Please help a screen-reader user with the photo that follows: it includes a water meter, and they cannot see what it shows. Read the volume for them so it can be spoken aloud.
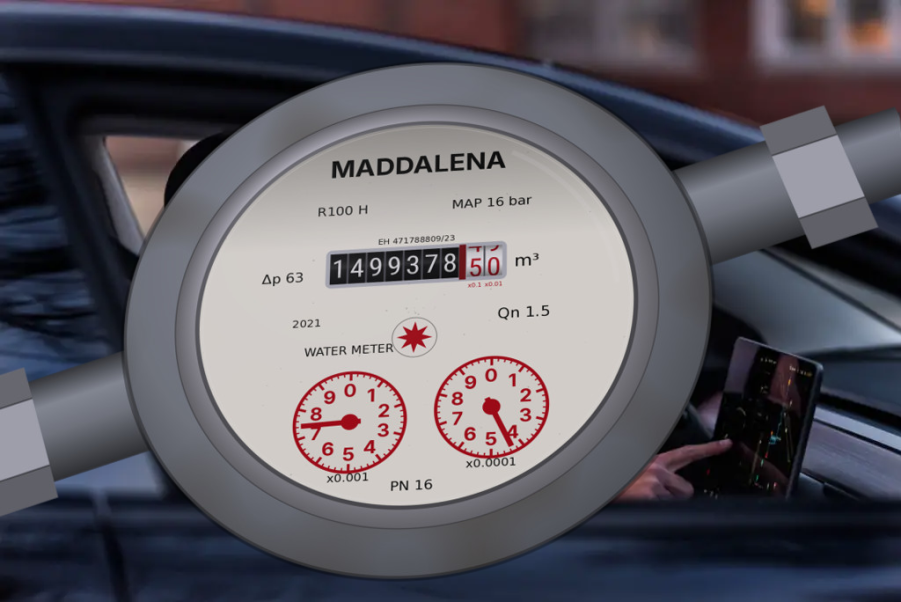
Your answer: 1499378.4974 m³
